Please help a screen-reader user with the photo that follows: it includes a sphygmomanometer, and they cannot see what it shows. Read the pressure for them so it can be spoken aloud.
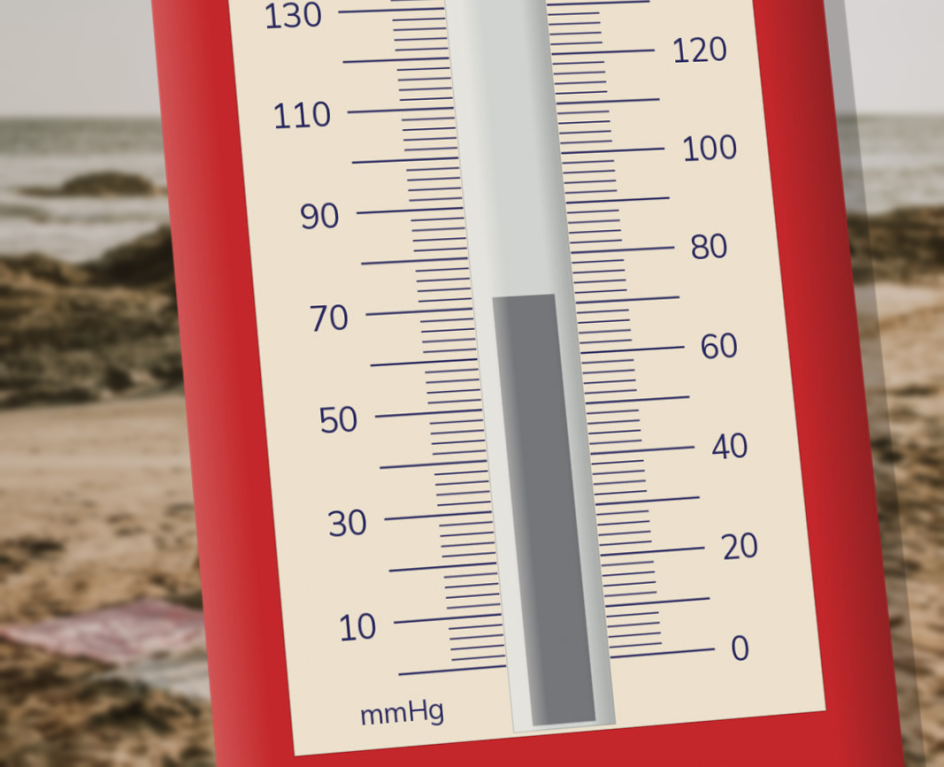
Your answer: 72 mmHg
